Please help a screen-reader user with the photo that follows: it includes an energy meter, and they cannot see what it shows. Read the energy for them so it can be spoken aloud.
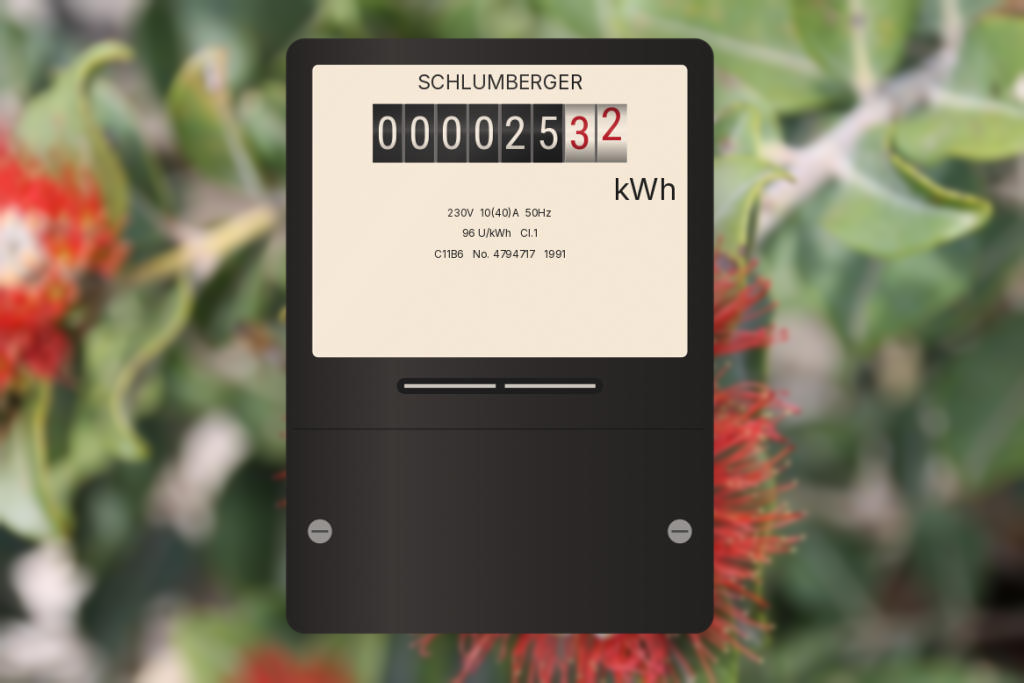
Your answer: 25.32 kWh
